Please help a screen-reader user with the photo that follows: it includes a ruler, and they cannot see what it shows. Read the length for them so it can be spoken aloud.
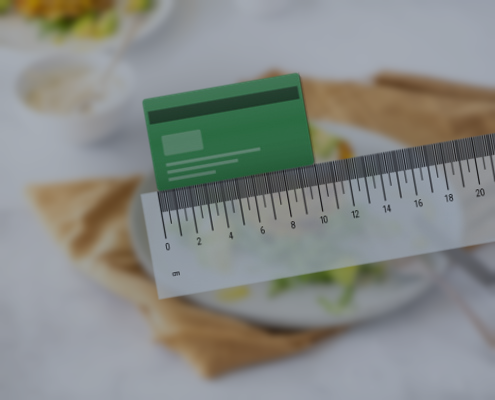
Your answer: 10 cm
